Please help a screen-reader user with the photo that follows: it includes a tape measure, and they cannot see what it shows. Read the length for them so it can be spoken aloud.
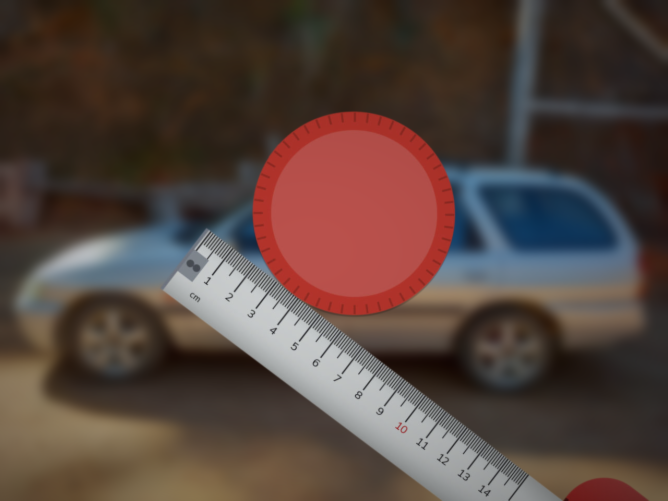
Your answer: 7.5 cm
